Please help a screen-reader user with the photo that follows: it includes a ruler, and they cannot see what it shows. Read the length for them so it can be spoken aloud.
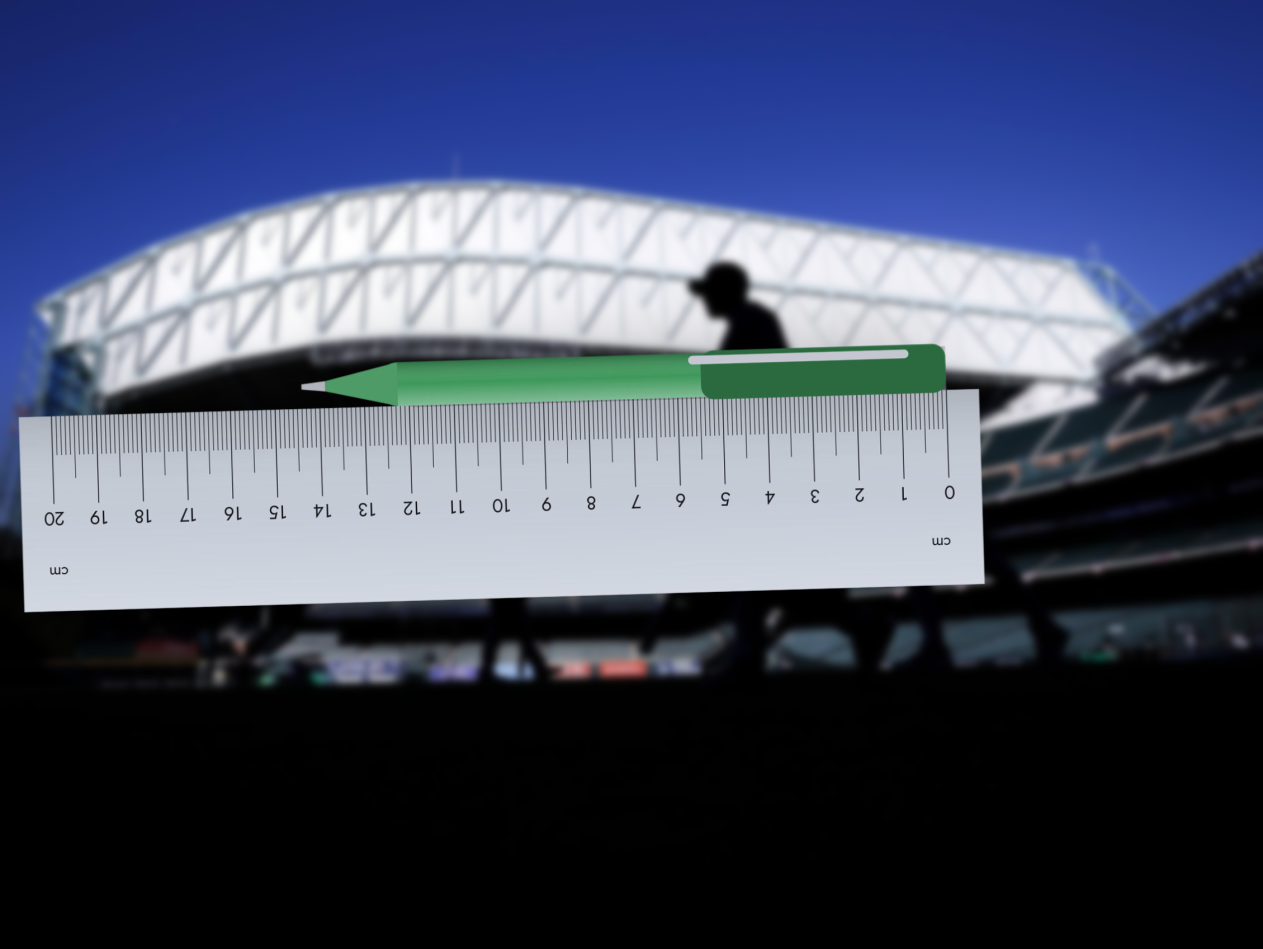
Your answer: 14.4 cm
